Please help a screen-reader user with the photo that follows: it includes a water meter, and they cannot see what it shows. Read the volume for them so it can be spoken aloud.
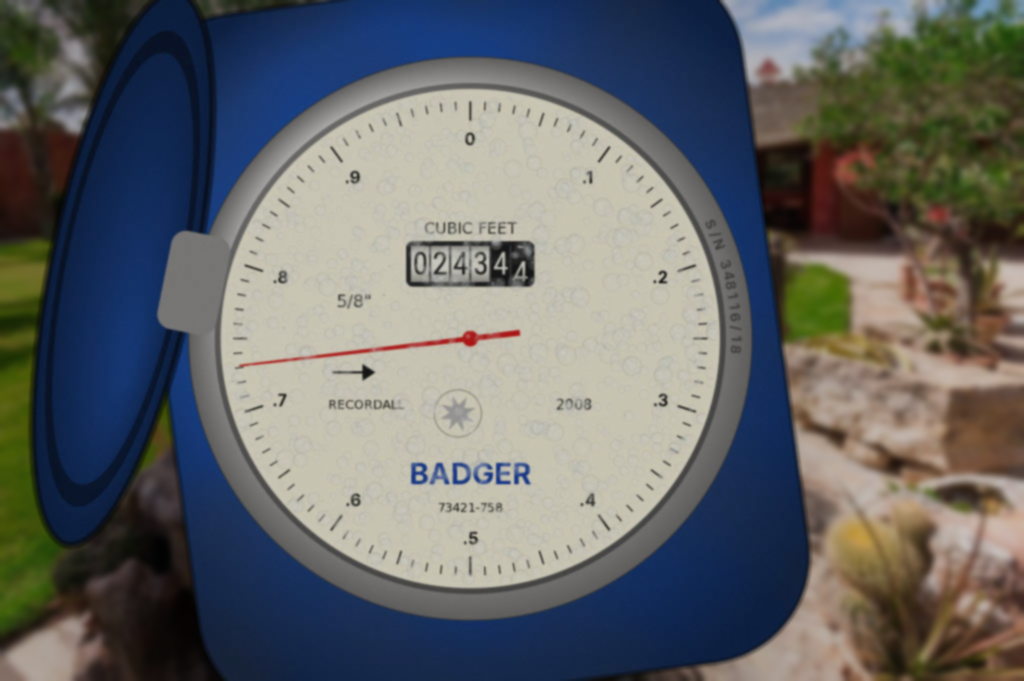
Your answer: 24343.73 ft³
